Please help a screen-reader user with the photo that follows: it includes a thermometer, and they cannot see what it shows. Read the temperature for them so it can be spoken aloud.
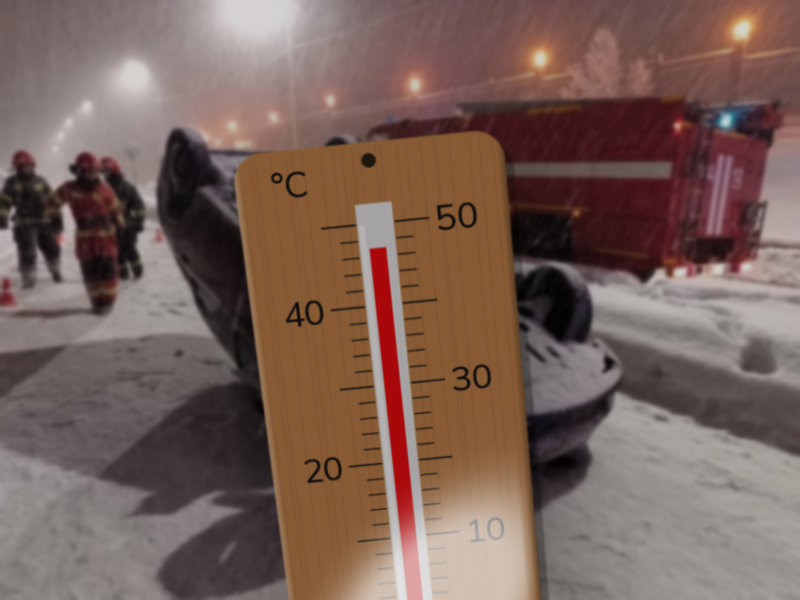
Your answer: 47 °C
